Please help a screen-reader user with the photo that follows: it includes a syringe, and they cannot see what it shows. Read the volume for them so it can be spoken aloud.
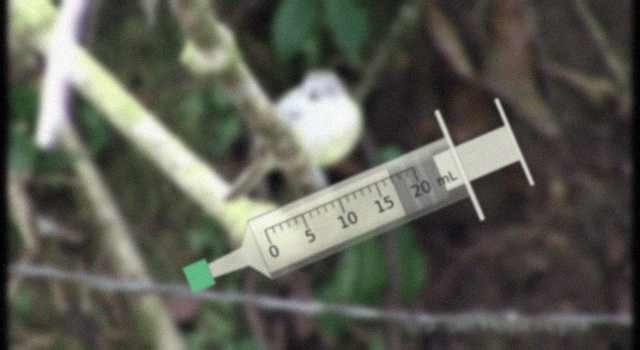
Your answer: 17 mL
